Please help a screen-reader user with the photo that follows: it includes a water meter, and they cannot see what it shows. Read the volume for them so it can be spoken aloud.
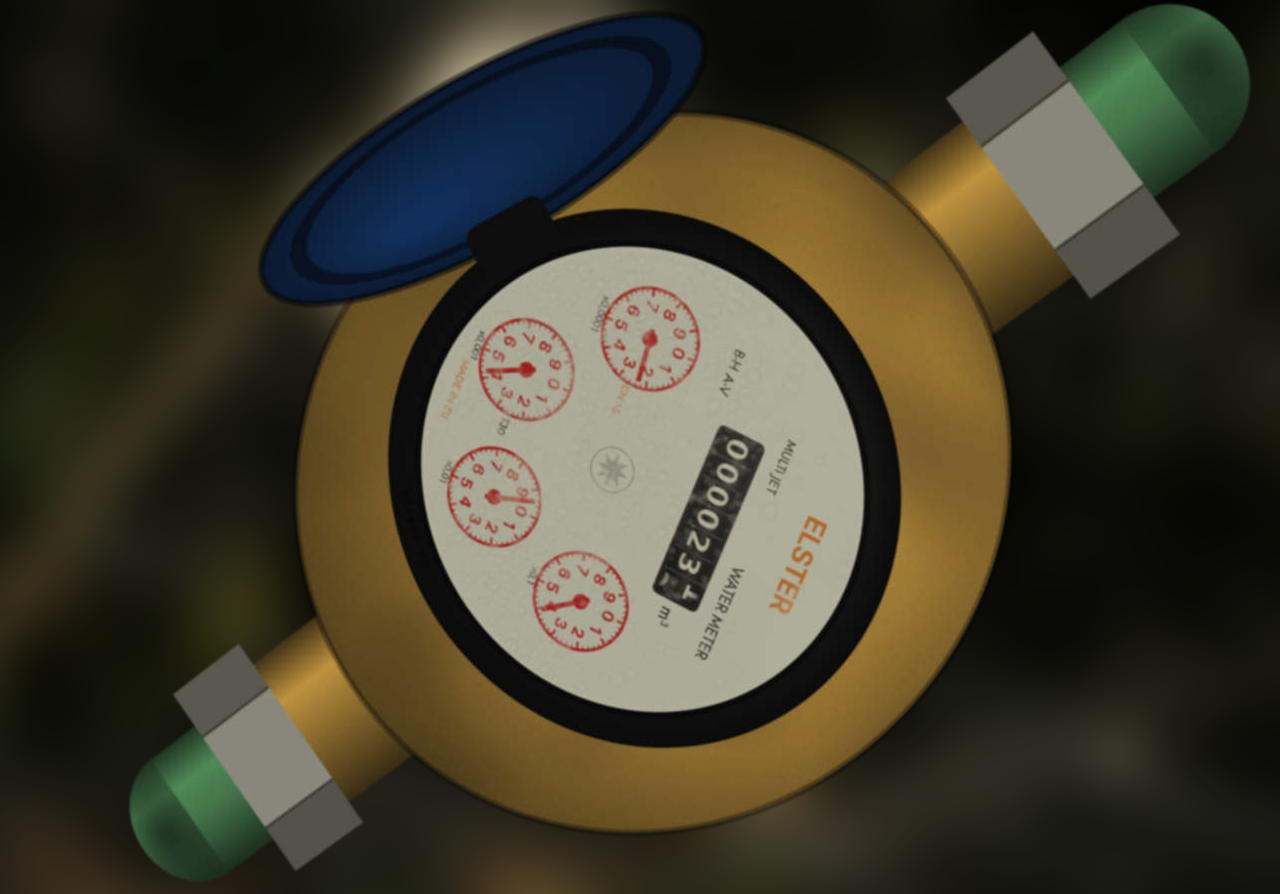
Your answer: 231.3942 m³
